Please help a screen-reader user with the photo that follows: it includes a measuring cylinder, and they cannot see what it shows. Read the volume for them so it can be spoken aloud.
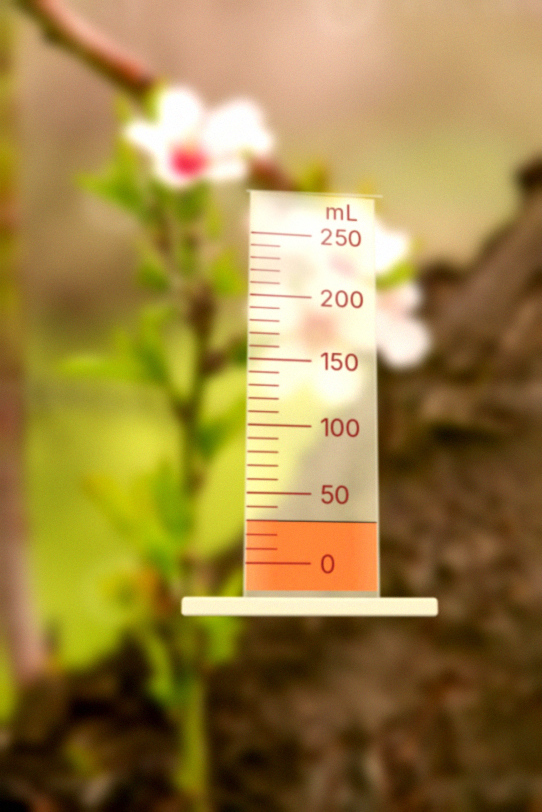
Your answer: 30 mL
